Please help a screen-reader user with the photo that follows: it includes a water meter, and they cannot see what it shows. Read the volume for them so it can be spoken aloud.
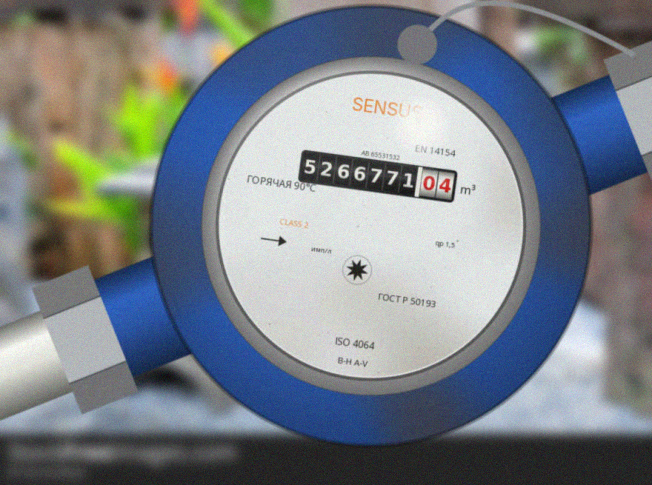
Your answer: 5266771.04 m³
